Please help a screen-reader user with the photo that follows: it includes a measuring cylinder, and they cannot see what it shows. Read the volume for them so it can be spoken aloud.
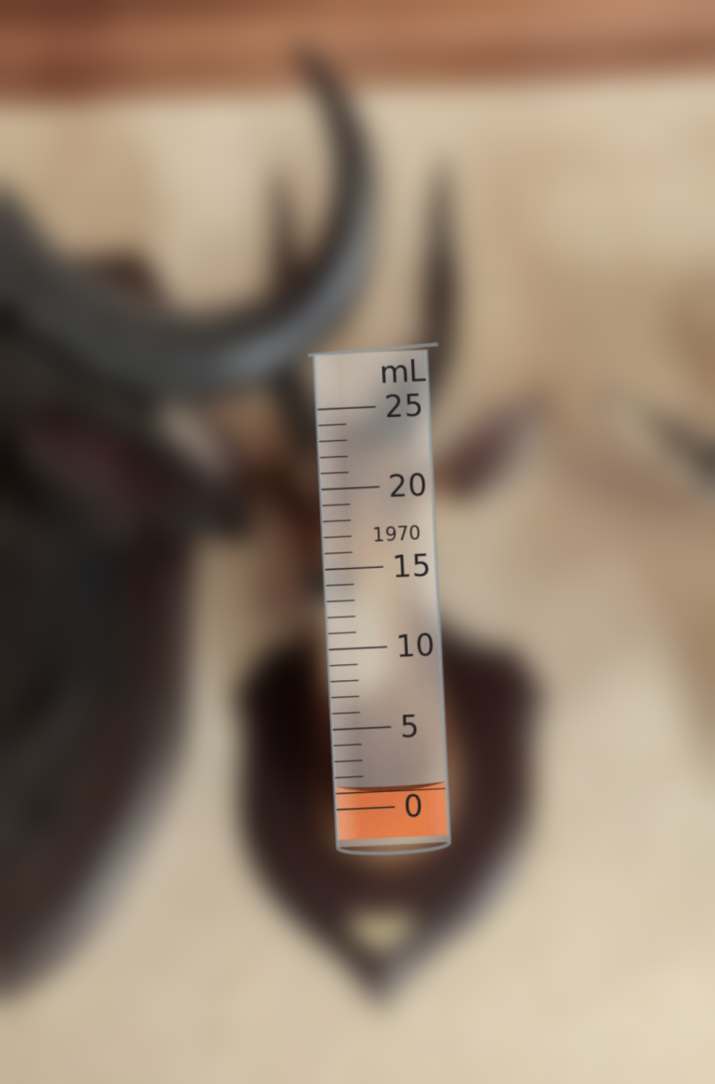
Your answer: 1 mL
